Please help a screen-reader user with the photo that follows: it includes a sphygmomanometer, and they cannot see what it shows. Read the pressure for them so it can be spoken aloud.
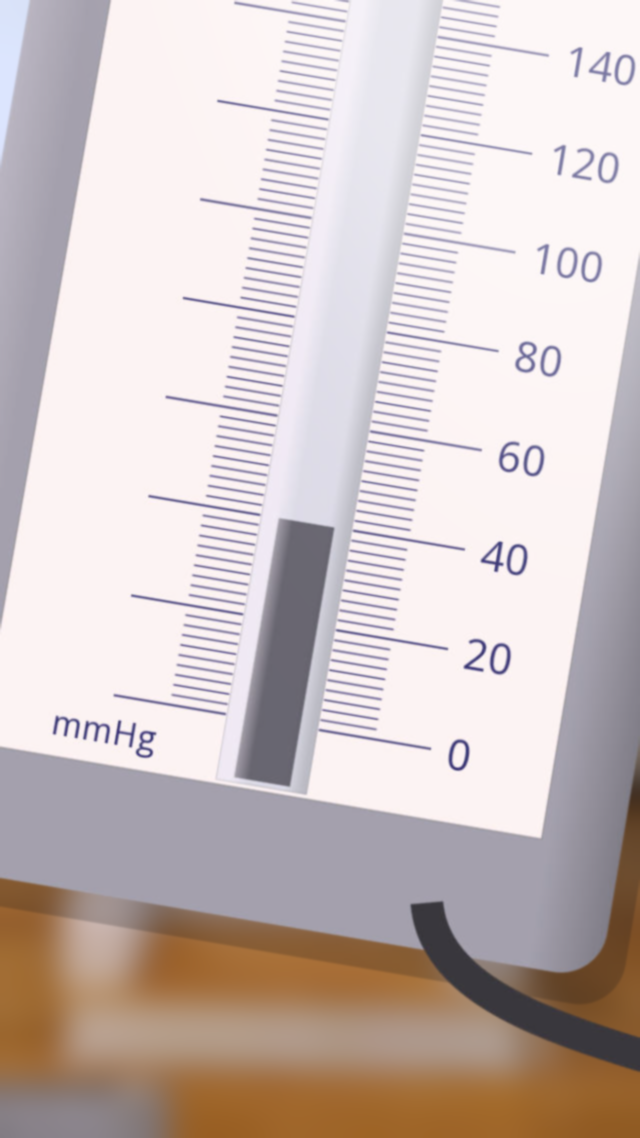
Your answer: 40 mmHg
